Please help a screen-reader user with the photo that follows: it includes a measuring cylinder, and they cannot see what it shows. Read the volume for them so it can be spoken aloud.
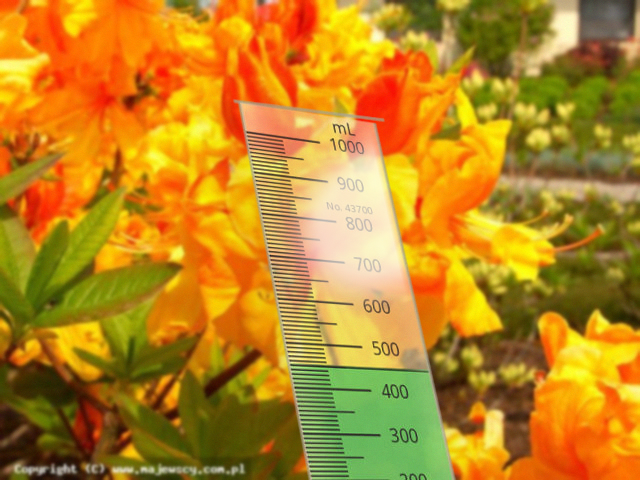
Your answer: 450 mL
